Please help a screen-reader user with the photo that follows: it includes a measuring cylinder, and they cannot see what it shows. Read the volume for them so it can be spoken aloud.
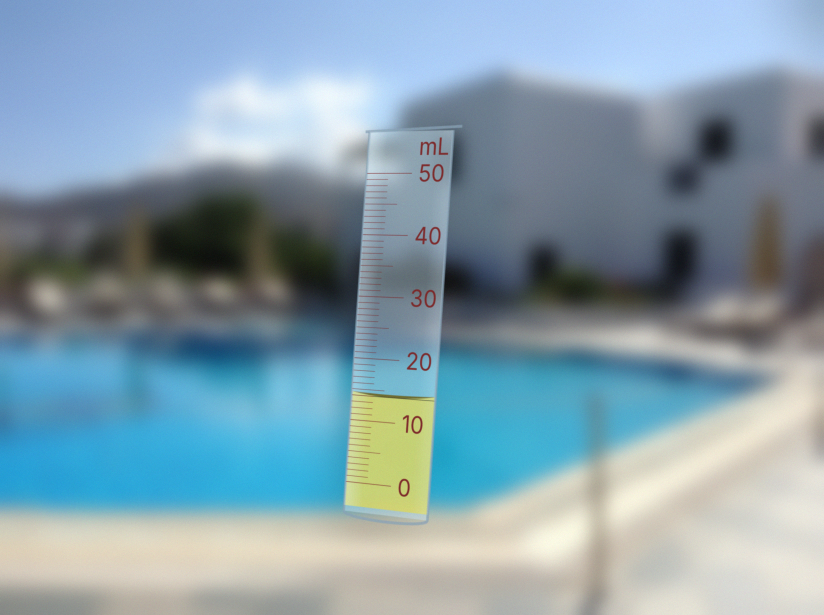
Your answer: 14 mL
